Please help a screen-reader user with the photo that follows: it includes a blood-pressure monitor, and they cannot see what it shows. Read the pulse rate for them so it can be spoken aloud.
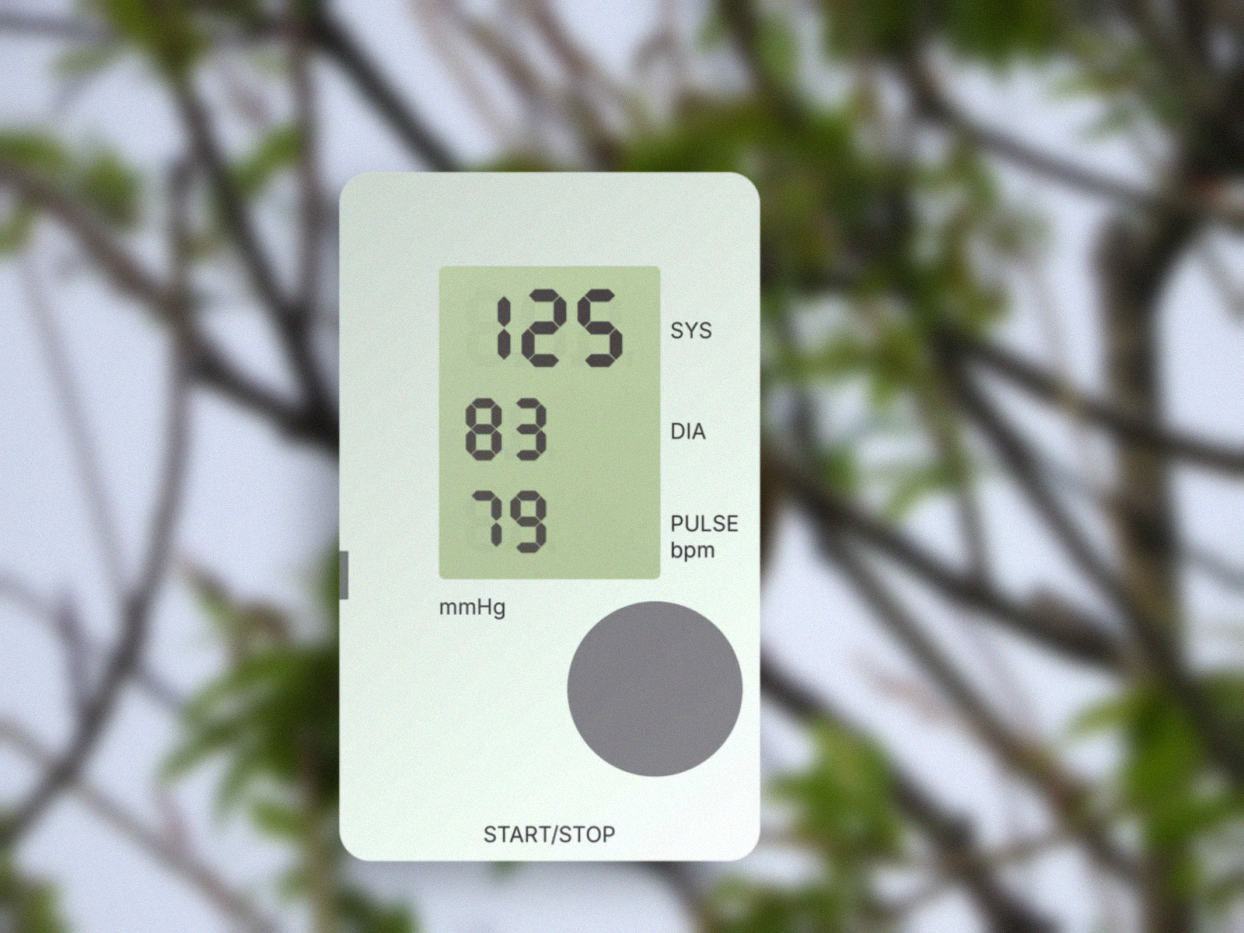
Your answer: 79 bpm
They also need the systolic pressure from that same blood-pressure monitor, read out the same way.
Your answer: 125 mmHg
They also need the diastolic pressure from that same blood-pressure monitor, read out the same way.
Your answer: 83 mmHg
